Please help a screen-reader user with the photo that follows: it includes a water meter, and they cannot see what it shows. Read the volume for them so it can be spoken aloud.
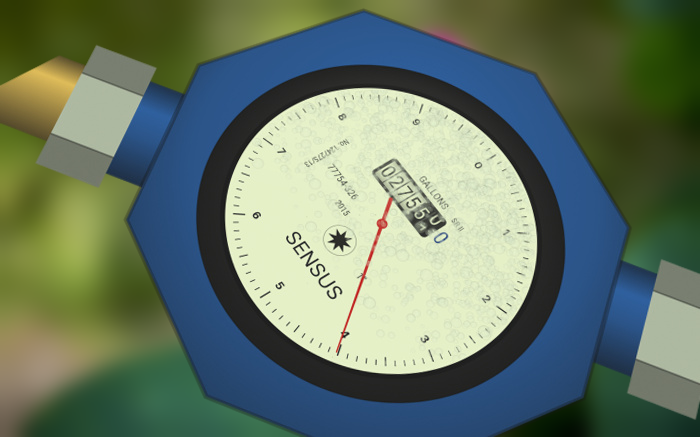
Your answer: 275504.0 gal
